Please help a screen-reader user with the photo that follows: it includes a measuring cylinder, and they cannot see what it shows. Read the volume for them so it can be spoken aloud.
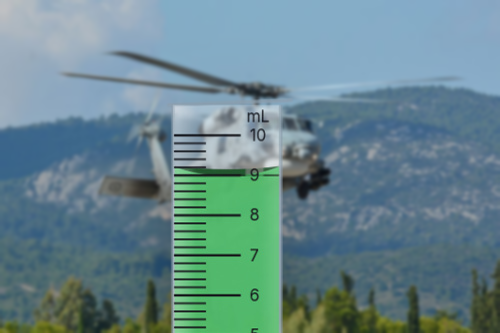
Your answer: 9 mL
